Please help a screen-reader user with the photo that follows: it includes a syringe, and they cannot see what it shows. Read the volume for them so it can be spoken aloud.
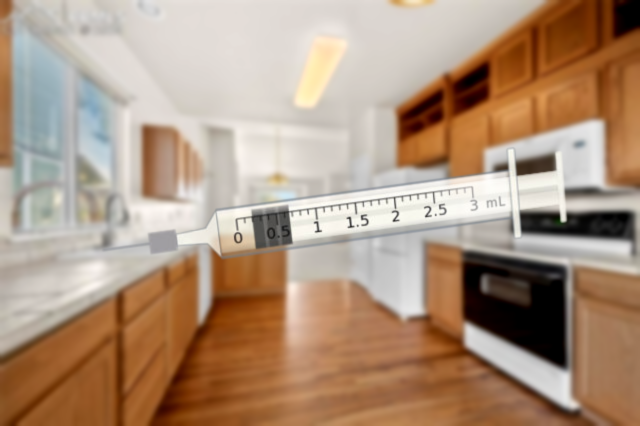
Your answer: 0.2 mL
